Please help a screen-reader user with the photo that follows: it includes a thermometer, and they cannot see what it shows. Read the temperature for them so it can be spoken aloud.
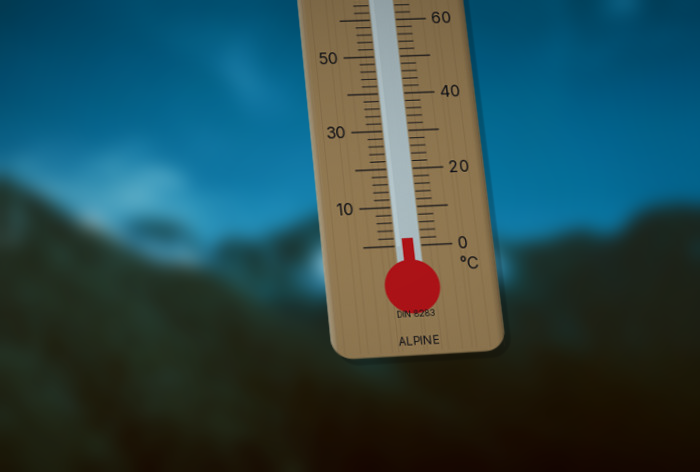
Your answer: 2 °C
